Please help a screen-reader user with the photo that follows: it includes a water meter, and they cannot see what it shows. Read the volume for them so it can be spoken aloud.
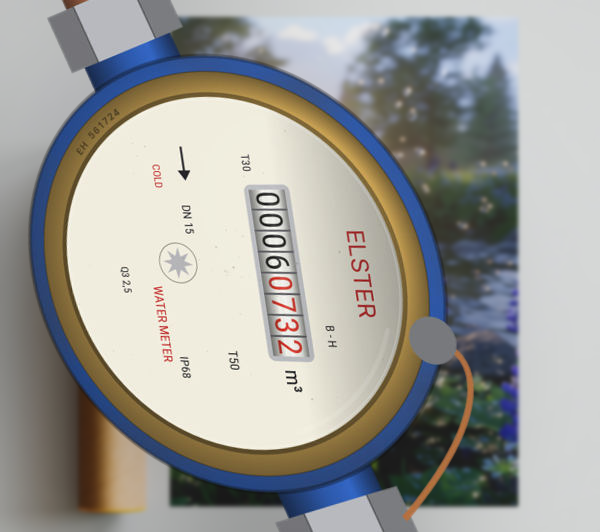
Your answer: 6.0732 m³
